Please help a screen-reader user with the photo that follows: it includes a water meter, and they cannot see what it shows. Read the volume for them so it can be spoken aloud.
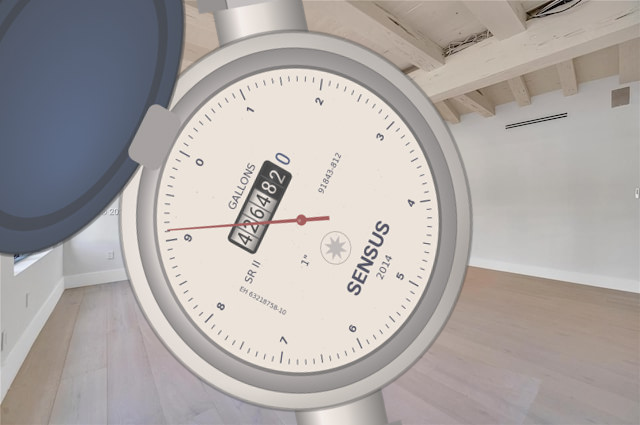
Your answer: 4264819.1 gal
